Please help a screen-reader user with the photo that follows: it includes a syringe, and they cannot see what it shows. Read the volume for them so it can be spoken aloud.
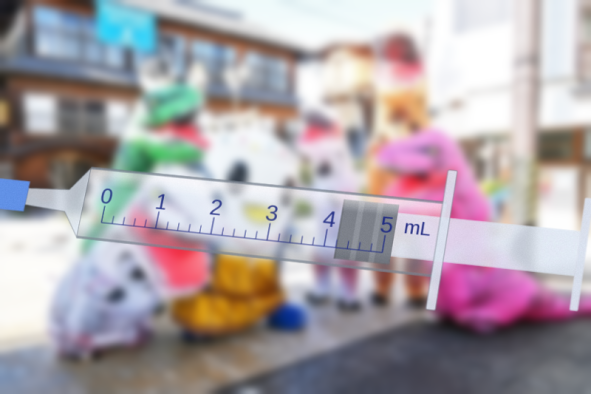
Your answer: 4.2 mL
